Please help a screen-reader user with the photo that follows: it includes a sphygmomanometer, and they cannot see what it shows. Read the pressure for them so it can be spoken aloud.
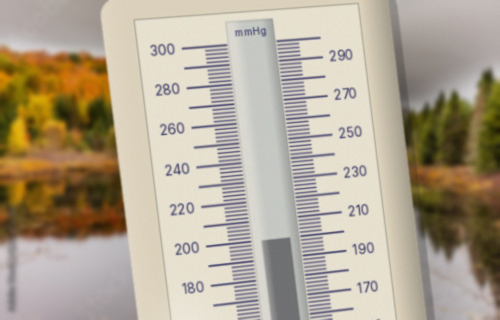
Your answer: 200 mmHg
